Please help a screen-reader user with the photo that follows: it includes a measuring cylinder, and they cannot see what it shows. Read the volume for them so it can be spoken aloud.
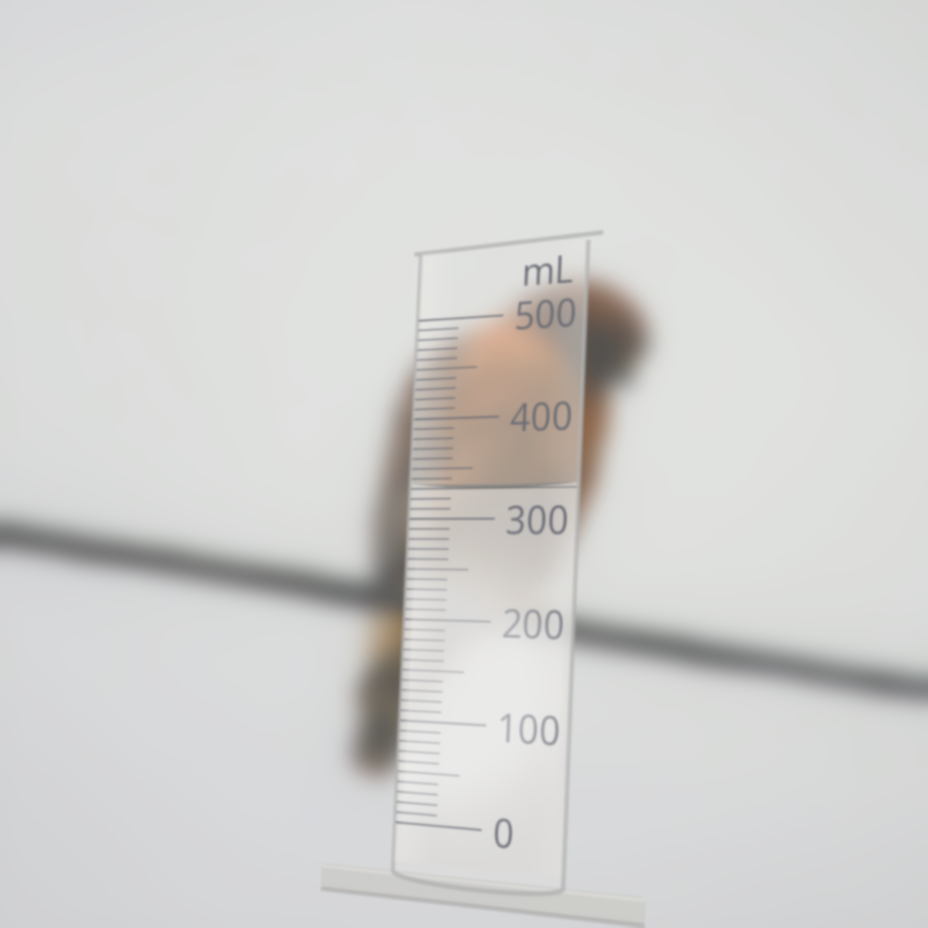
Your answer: 330 mL
